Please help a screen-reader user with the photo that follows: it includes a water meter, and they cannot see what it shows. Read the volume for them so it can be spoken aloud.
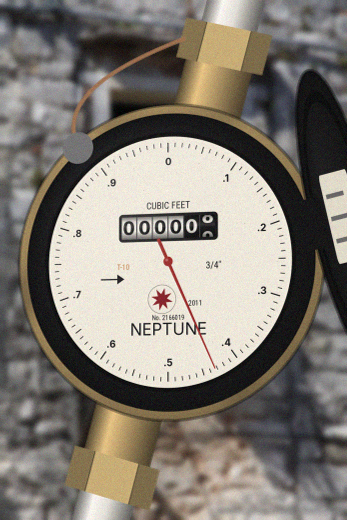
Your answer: 8.43 ft³
